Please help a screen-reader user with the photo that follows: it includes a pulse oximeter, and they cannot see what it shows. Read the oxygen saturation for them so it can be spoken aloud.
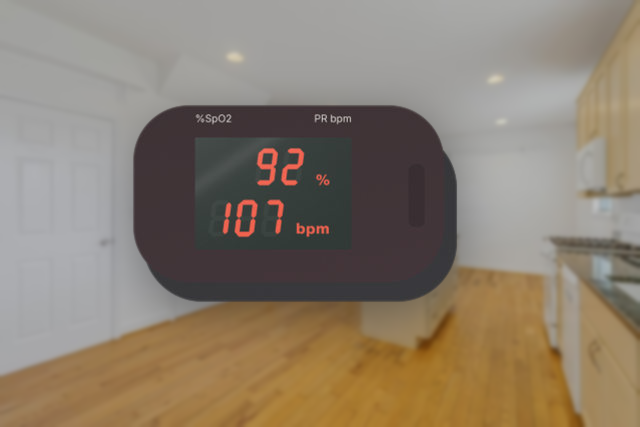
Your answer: 92 %
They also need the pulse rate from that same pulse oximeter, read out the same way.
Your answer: 107 bpm
